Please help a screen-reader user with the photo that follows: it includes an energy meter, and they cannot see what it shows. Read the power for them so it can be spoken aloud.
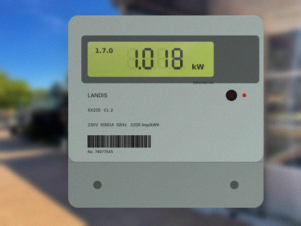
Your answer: 1.018 kW
